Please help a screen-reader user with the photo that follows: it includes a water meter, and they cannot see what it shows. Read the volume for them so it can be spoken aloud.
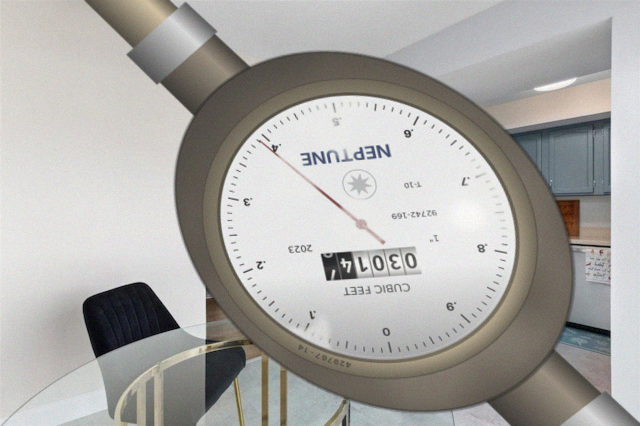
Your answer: 30147.39 ft³
